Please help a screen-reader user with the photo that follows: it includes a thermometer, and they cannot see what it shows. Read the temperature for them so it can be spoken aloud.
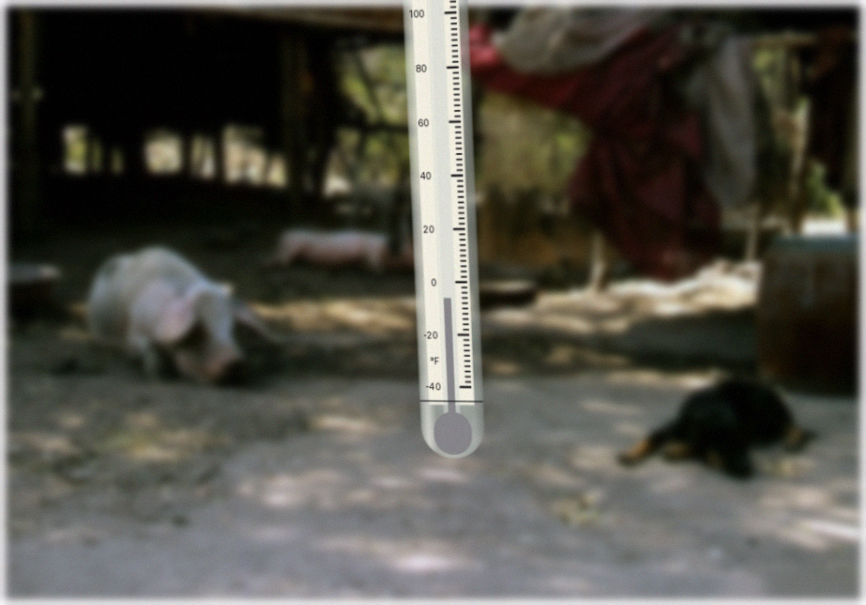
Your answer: -6 °F
